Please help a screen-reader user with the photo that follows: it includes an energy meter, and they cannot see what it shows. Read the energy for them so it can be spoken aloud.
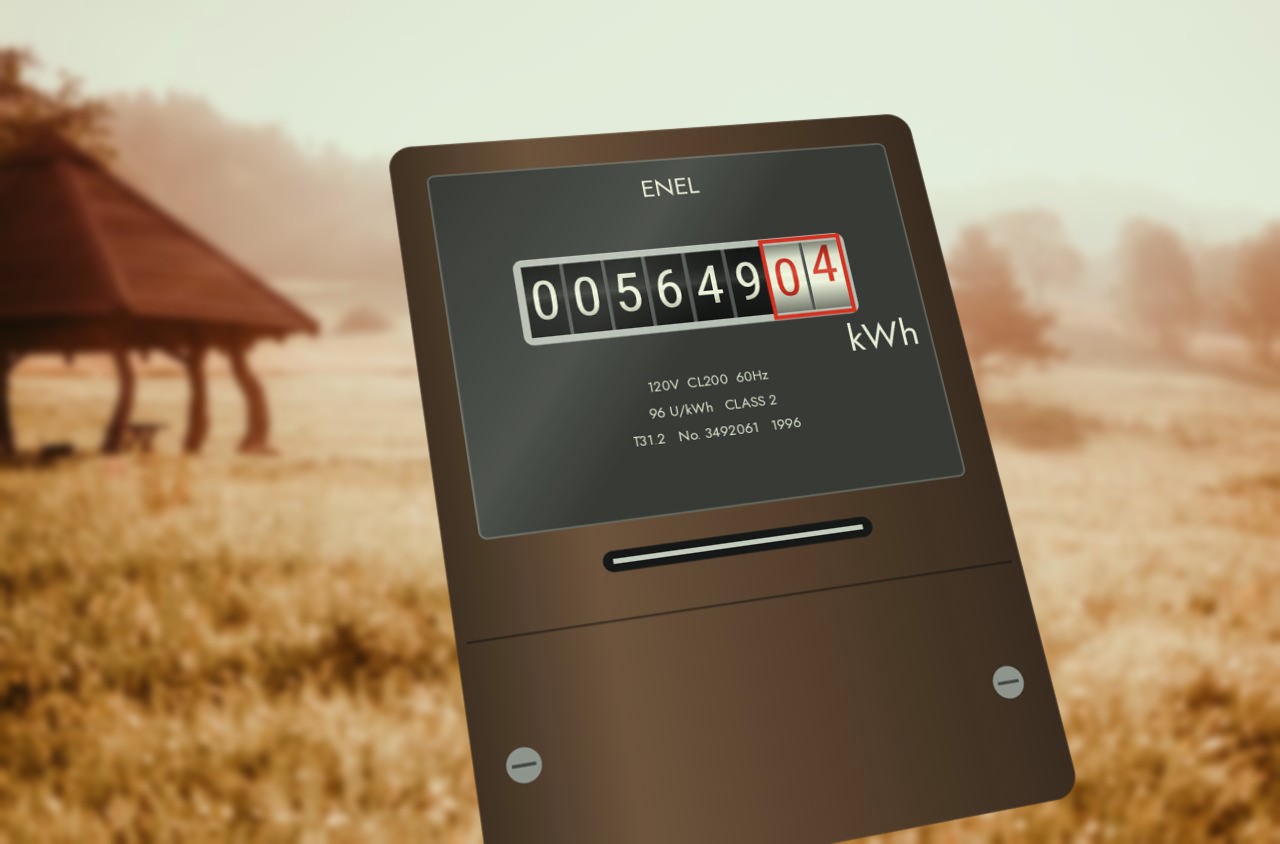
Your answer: 5649.04 kWh
